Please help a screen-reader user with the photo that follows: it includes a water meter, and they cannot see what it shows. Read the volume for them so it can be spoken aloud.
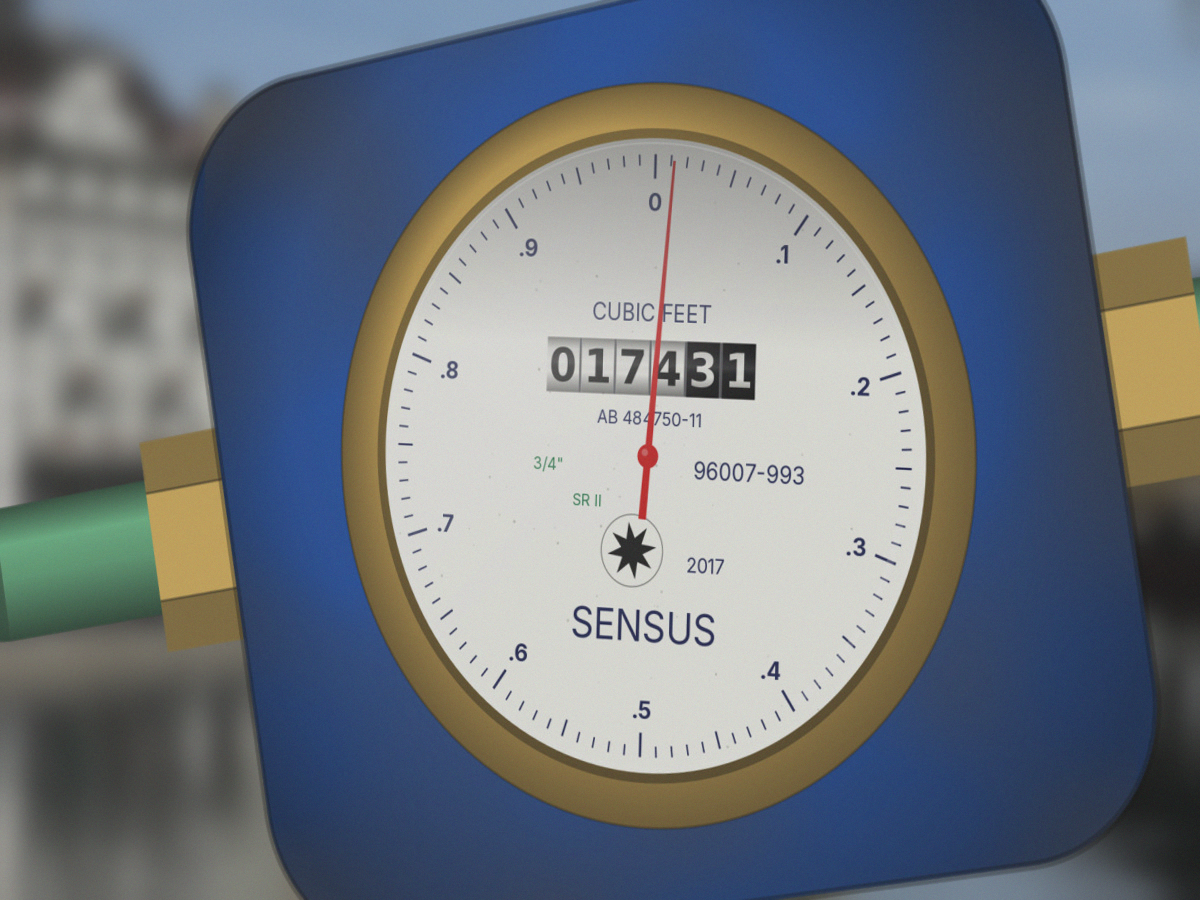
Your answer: 17431.01 ft³
